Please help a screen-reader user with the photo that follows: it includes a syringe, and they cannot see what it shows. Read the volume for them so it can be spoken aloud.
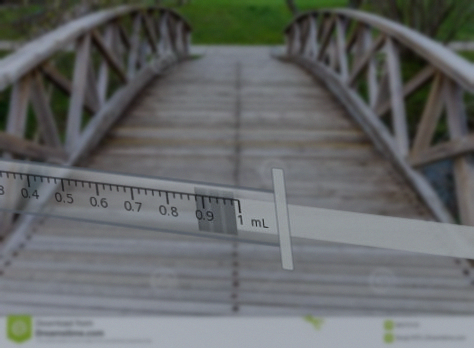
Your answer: 0.88 mL
